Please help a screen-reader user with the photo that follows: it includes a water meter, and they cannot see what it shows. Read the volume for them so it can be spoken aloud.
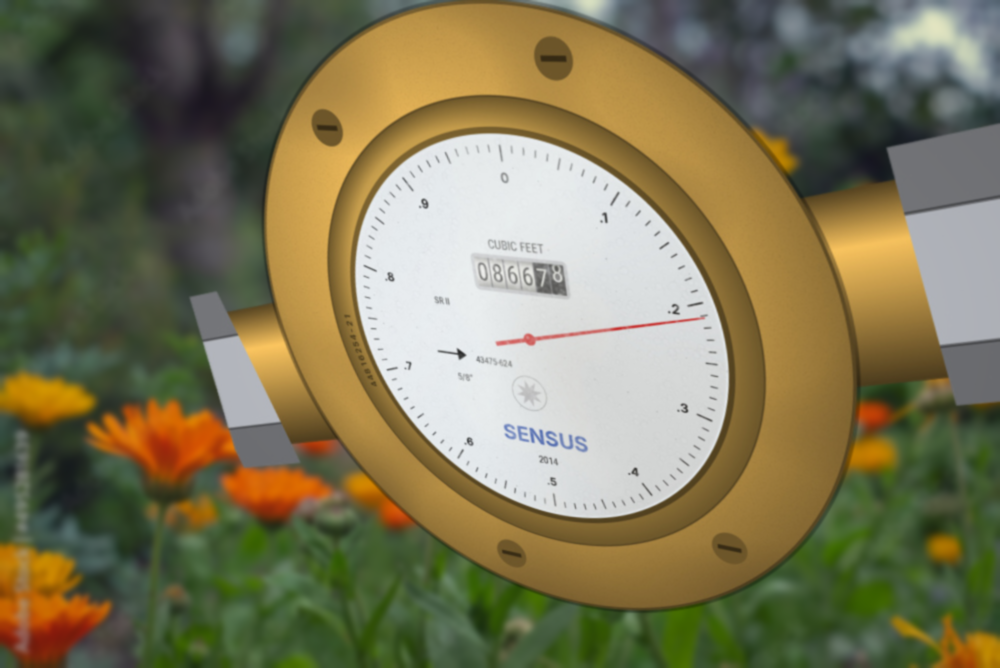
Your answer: 86678.21 ft³
